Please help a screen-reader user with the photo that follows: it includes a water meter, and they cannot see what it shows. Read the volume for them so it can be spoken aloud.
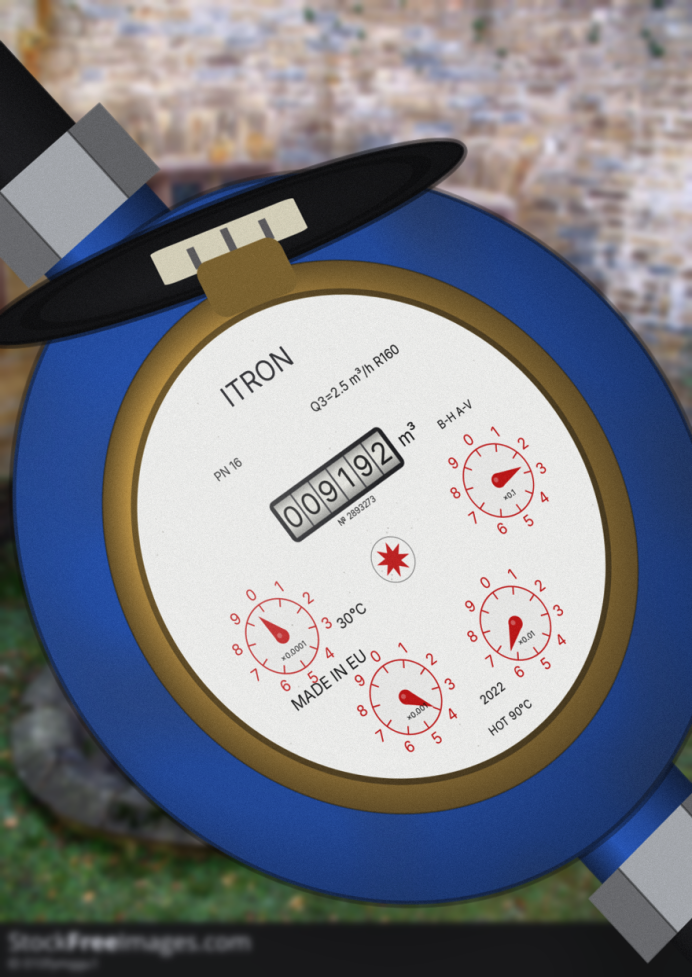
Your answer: 9192.2639 m³
